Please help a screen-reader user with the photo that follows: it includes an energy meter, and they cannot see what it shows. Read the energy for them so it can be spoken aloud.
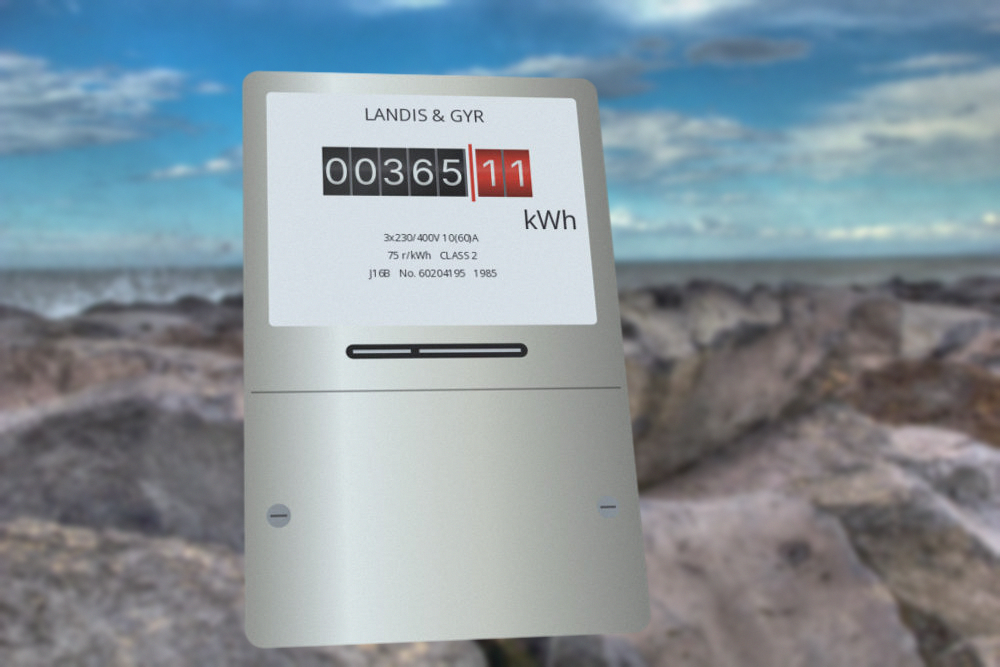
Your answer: 365.11 kWh
